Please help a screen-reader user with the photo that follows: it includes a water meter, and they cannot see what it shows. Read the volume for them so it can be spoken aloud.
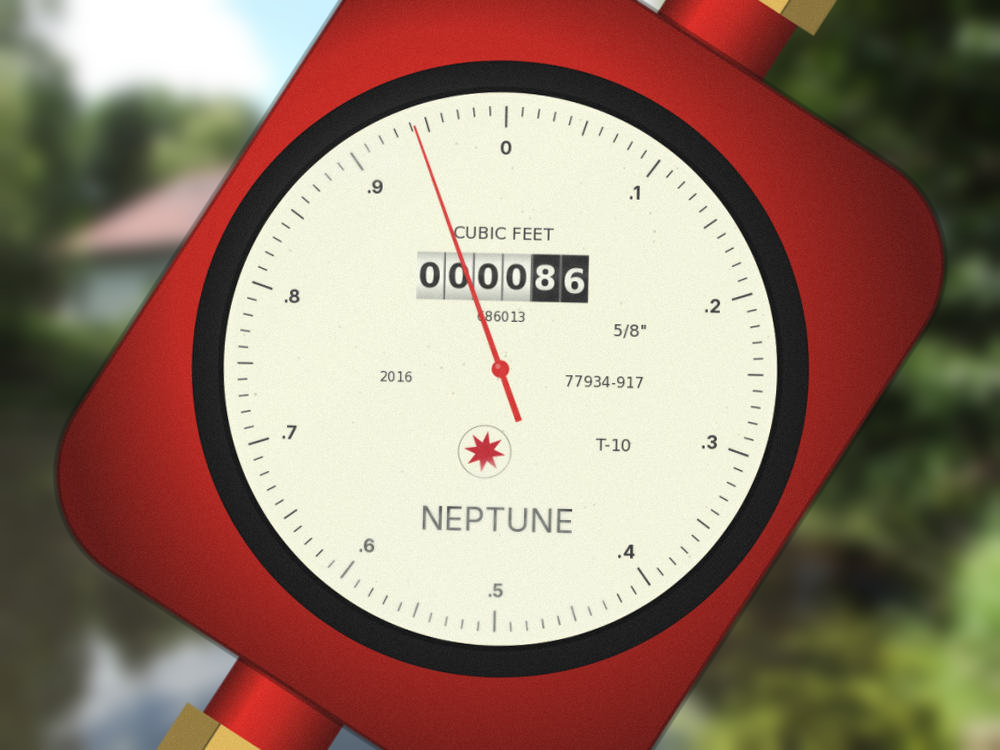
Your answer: 85.94 ft³
